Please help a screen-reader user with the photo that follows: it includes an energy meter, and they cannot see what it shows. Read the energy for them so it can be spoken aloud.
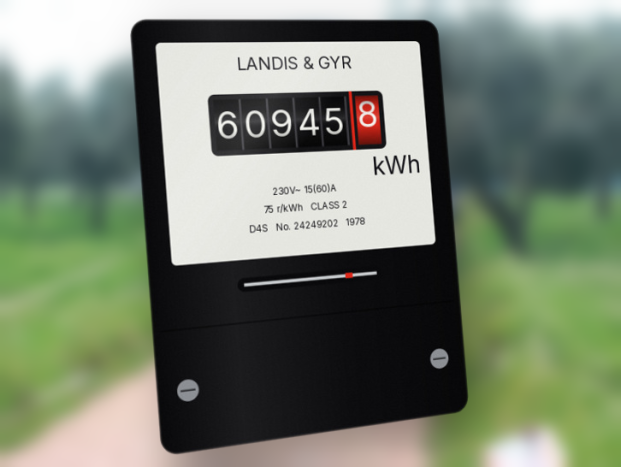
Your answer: 60945.8 kWh
